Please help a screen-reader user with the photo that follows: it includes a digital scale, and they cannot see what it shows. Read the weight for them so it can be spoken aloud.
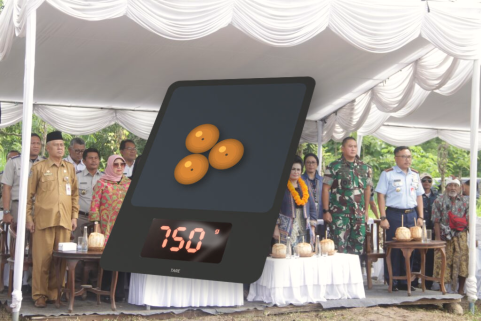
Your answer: 750 g
